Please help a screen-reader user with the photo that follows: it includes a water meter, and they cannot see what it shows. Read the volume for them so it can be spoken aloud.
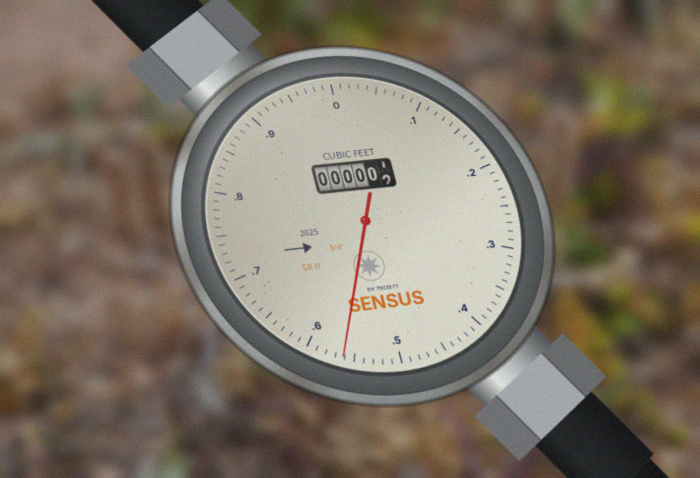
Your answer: 1.56 ft³
